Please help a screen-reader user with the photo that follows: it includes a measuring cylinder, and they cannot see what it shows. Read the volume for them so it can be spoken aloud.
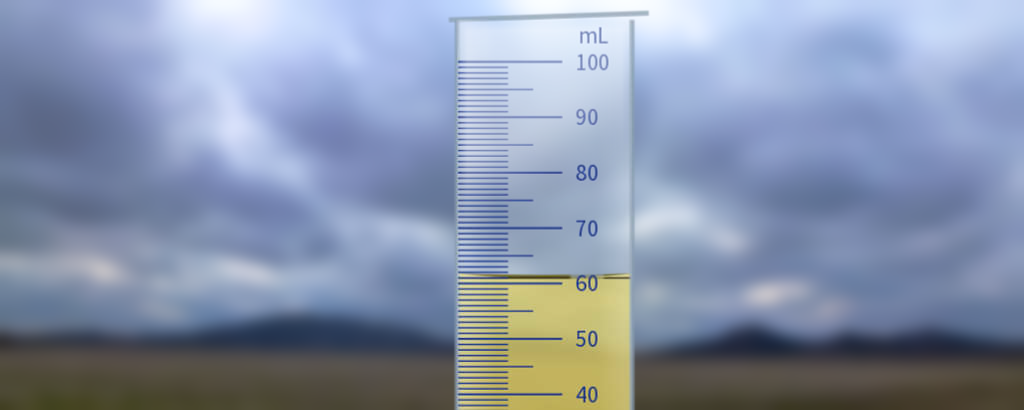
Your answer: 61 mL
